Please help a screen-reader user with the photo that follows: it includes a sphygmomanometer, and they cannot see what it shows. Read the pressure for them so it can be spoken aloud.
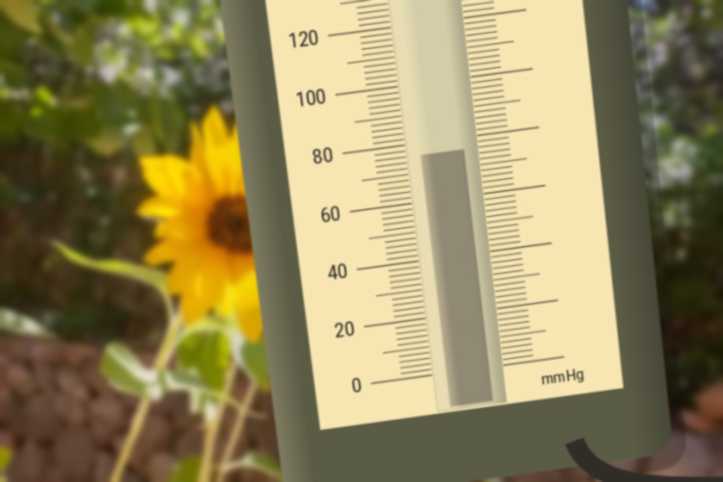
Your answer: 76 mmHg
